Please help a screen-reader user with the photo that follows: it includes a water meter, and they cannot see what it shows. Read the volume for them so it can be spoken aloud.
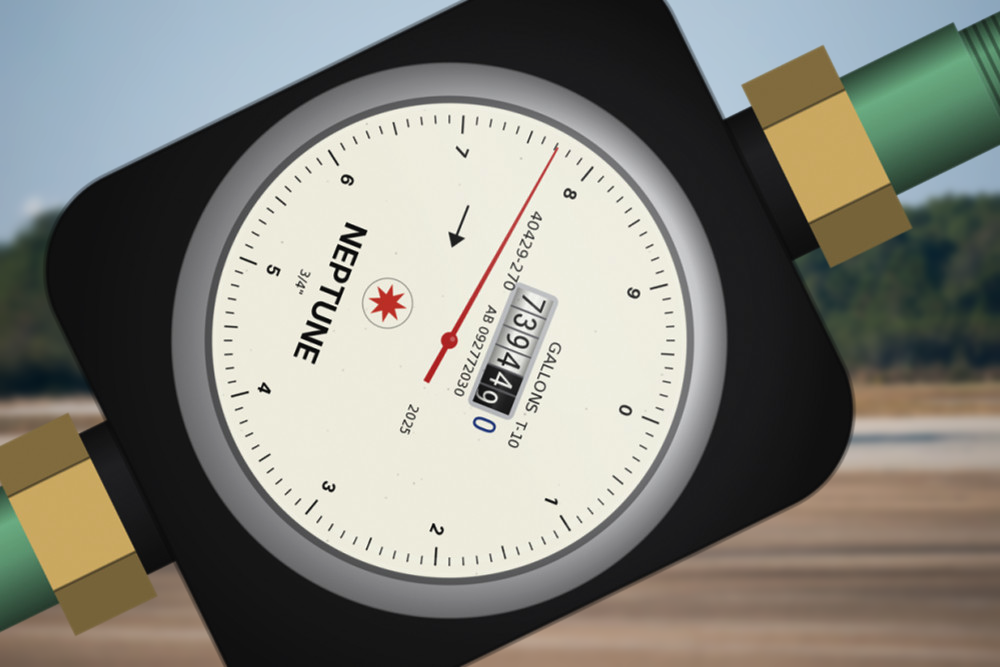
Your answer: 7394487.7 gal
